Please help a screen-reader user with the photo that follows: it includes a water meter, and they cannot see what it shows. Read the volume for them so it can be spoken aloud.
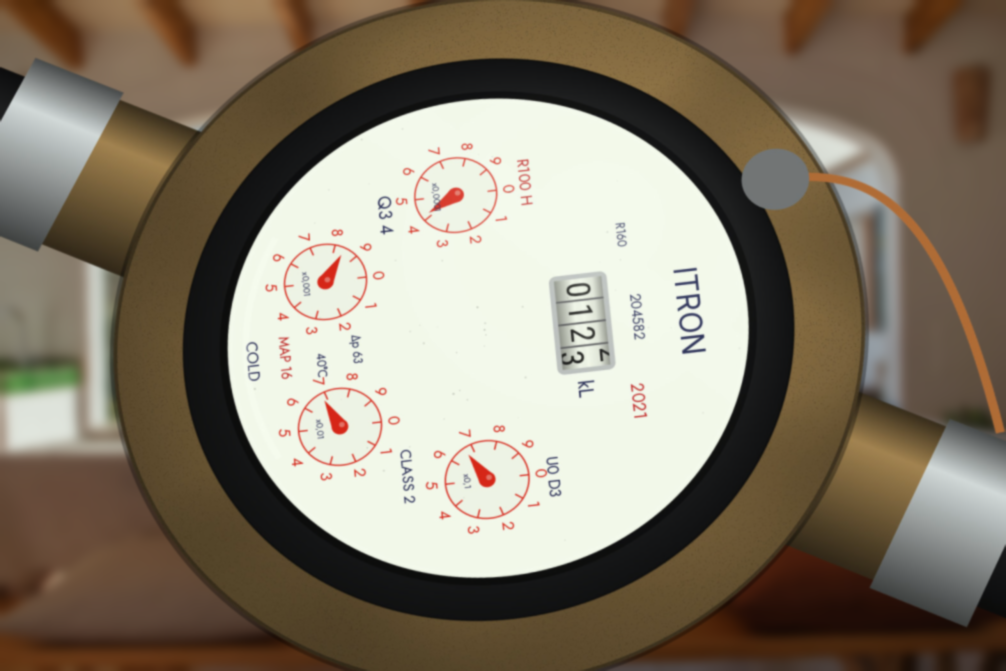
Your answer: 122.6684 kL
